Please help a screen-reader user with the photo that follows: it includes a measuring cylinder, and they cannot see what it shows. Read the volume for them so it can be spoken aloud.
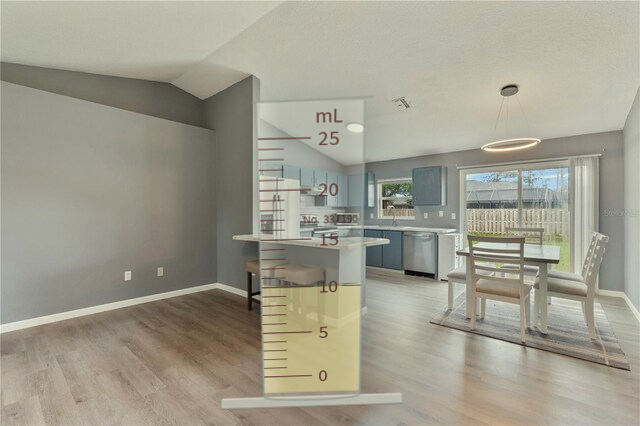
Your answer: 10 mL
